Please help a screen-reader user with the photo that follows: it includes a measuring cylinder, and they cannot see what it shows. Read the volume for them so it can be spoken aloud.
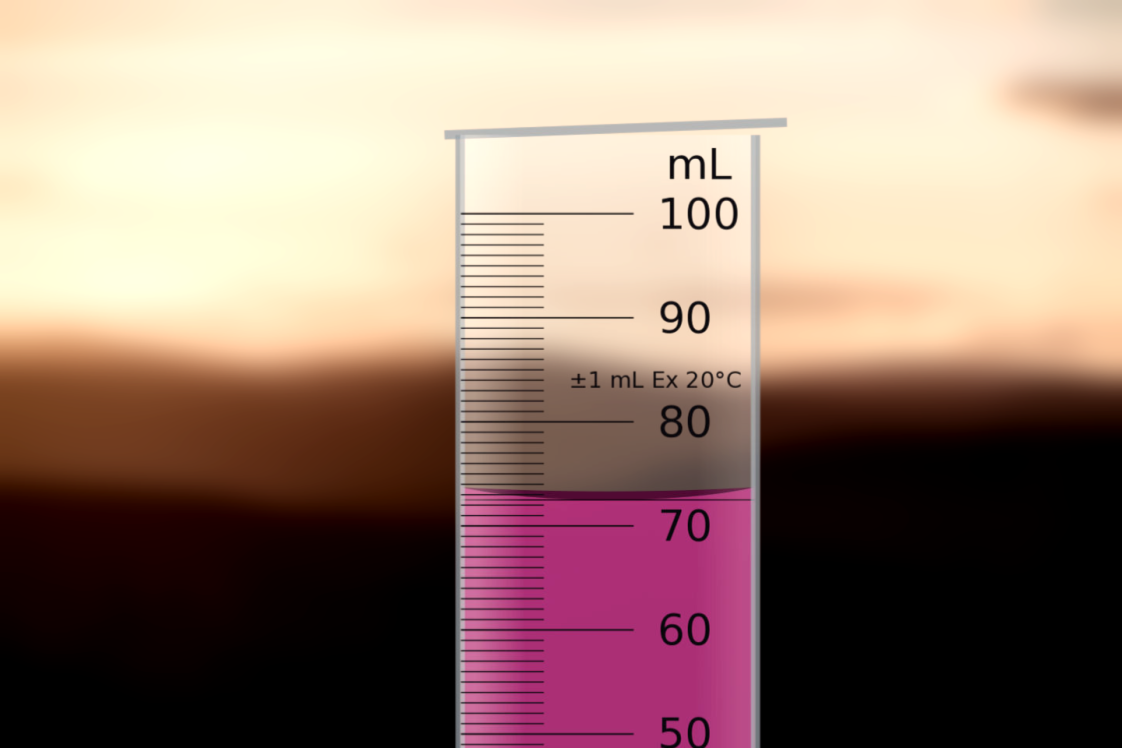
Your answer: 72.5 mL
